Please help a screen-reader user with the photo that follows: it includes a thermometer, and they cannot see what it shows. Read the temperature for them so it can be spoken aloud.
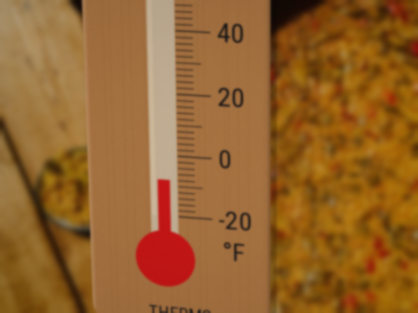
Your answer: -8 °F
